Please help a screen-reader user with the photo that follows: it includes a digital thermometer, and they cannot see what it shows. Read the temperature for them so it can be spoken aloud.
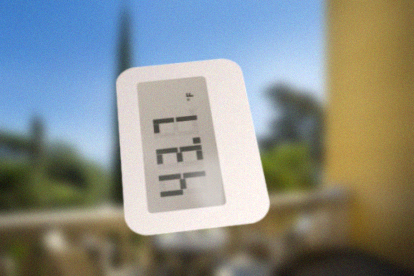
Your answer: 43.7 °F
